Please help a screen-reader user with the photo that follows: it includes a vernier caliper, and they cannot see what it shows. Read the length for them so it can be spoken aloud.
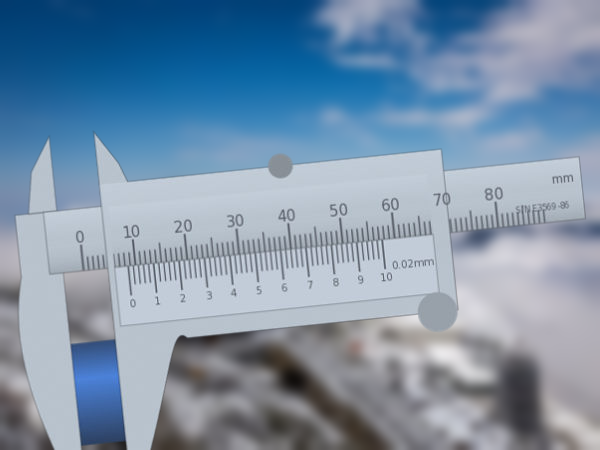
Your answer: 8.6 mm
